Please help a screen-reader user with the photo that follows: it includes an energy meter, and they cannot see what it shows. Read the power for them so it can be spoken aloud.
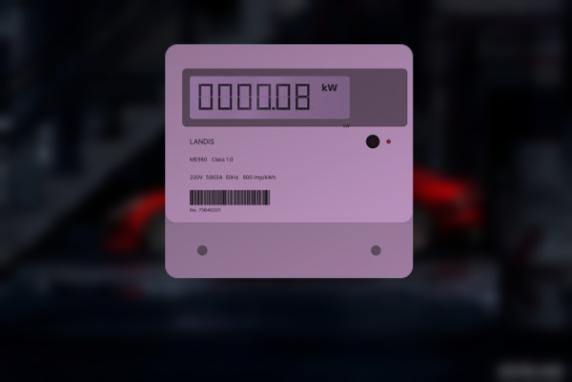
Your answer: 0.08 kW
